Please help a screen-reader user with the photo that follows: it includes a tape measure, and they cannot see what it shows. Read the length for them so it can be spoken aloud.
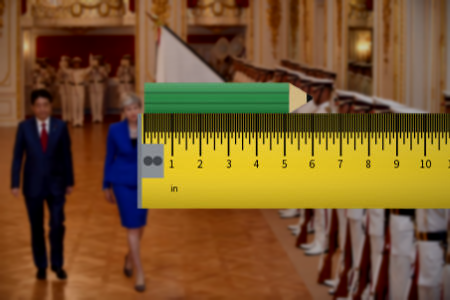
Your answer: 6 in
